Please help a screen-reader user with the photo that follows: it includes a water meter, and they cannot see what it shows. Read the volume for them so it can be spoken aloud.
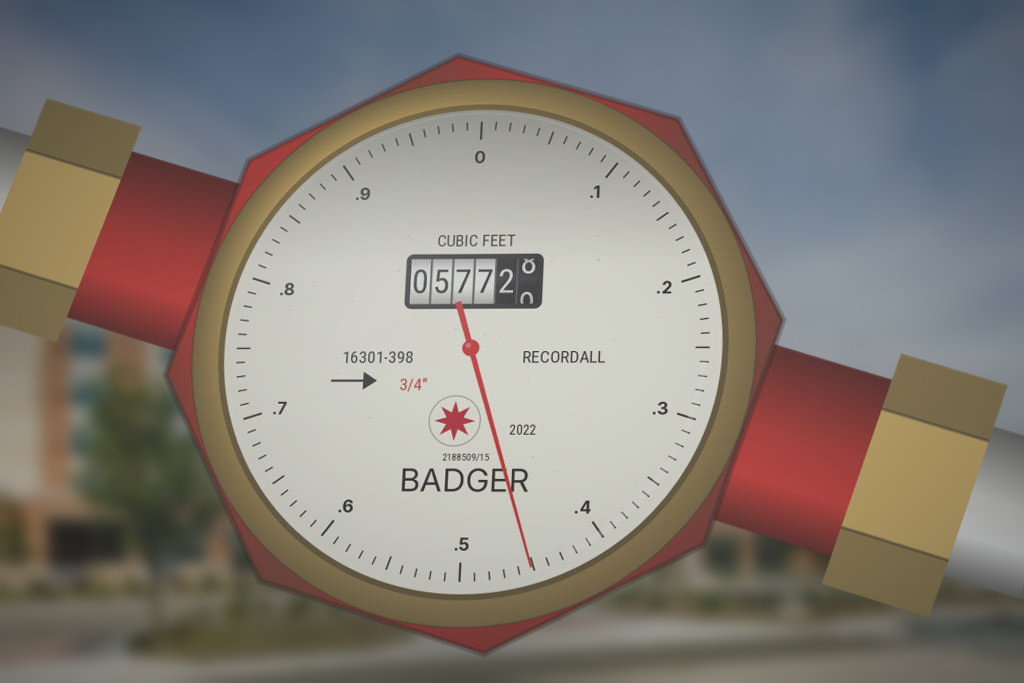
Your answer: 57728.45 ft³
